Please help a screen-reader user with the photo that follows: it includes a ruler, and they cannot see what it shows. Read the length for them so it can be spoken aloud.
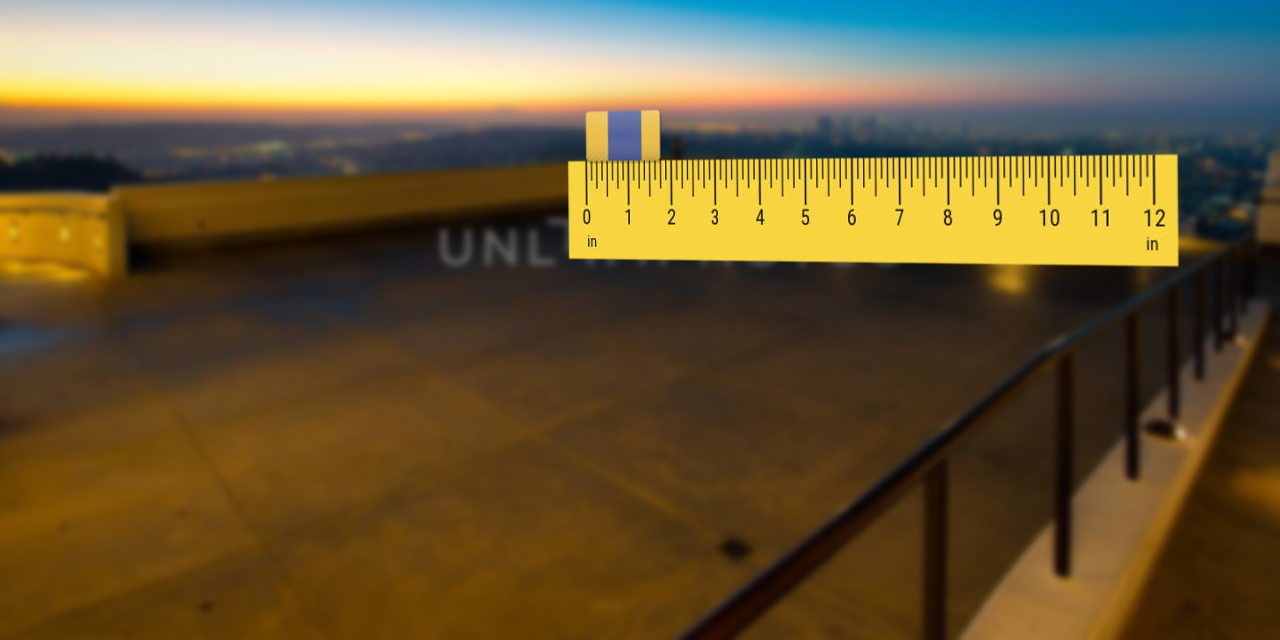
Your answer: 1.75 in
